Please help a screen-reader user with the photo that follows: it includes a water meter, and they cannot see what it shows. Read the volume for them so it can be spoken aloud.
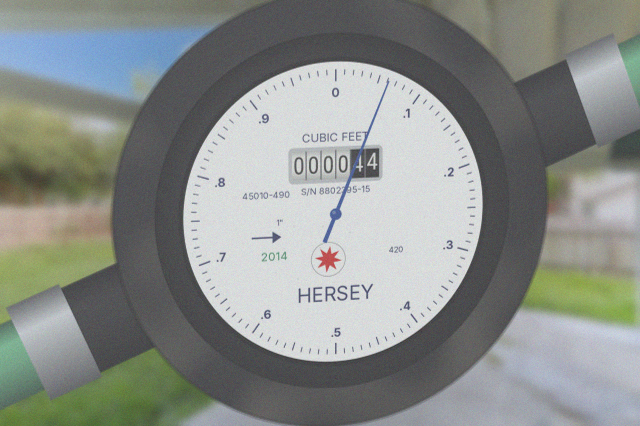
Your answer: 44.06 ft³
